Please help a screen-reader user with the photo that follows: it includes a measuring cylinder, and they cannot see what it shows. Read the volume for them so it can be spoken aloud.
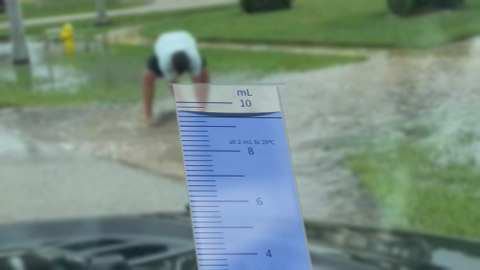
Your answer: 9.4 mL
